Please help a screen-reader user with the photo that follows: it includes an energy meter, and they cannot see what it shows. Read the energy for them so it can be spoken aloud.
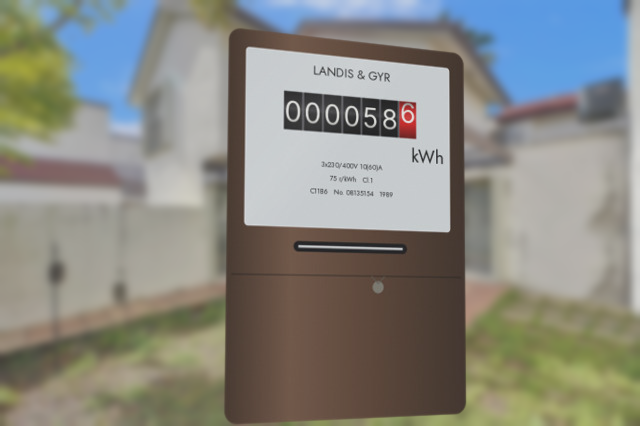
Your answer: 58.6 kWh
